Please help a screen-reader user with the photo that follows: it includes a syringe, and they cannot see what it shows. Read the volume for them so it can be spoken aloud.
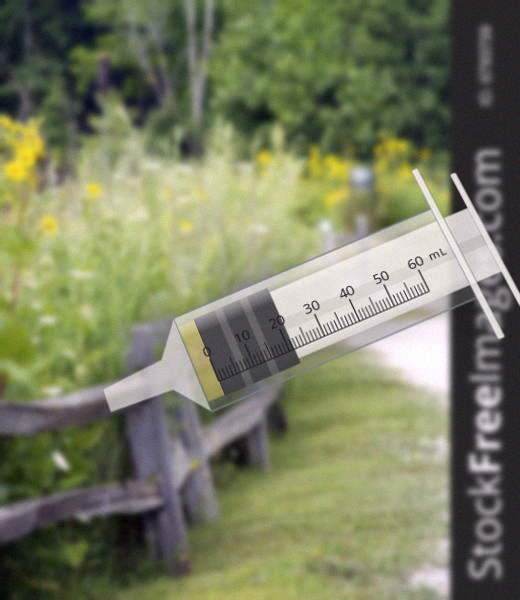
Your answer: 0 mL
